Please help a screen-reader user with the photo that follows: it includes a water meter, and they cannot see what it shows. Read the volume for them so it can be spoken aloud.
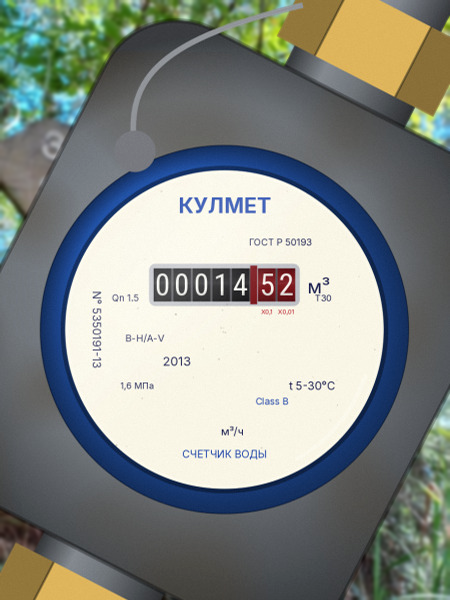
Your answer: 14.52 m³
